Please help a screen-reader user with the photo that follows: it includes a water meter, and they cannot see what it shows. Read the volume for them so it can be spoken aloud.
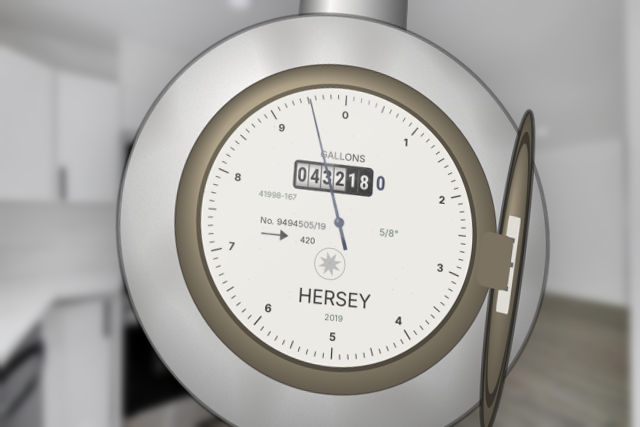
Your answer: 432179.5 gal
